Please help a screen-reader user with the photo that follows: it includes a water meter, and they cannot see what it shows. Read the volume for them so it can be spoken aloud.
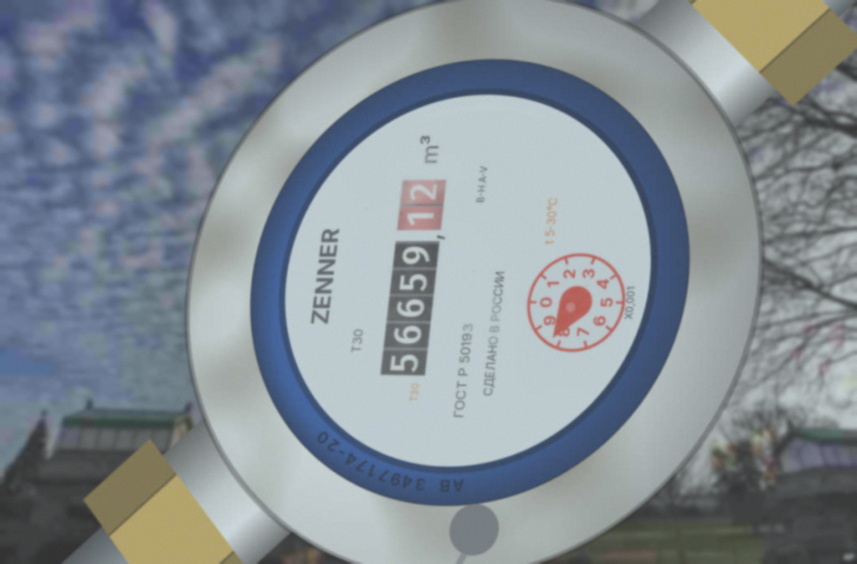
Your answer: 56659.128 m³
